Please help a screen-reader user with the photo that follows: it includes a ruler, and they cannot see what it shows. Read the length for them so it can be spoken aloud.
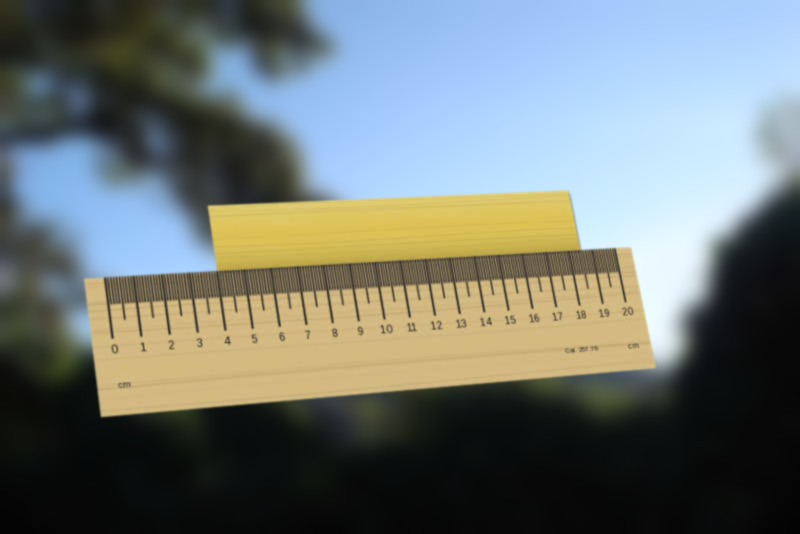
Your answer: 14.5 cm
